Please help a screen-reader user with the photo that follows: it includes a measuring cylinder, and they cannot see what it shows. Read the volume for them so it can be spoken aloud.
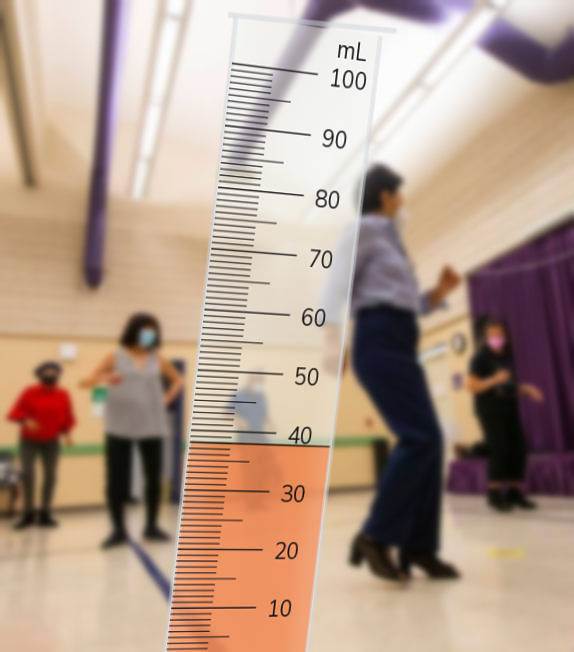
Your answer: 38 mL
